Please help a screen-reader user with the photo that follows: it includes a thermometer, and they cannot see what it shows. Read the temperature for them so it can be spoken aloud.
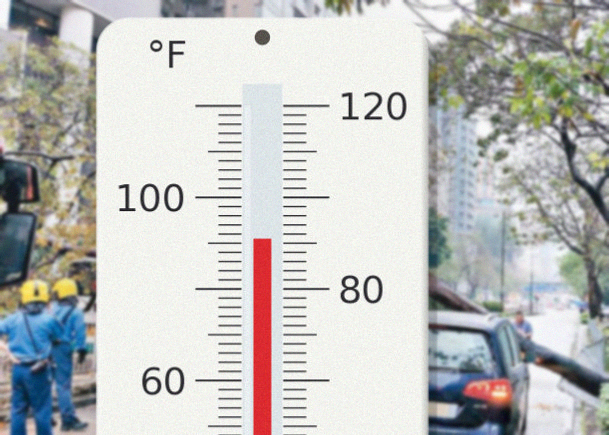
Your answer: 91 °F
